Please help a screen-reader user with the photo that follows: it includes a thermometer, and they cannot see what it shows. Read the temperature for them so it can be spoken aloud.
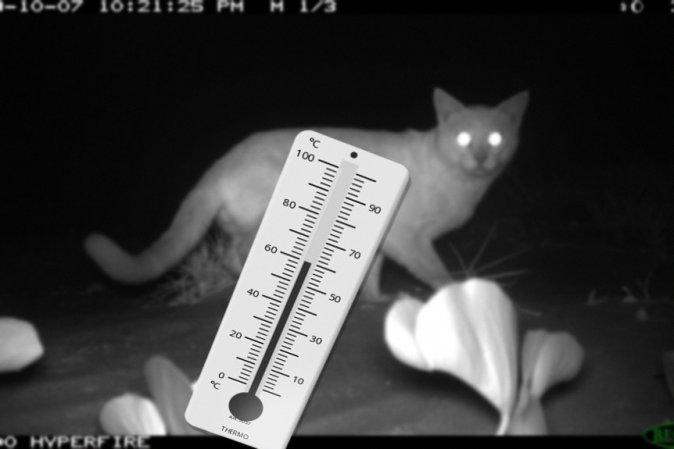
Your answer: 60 °C
